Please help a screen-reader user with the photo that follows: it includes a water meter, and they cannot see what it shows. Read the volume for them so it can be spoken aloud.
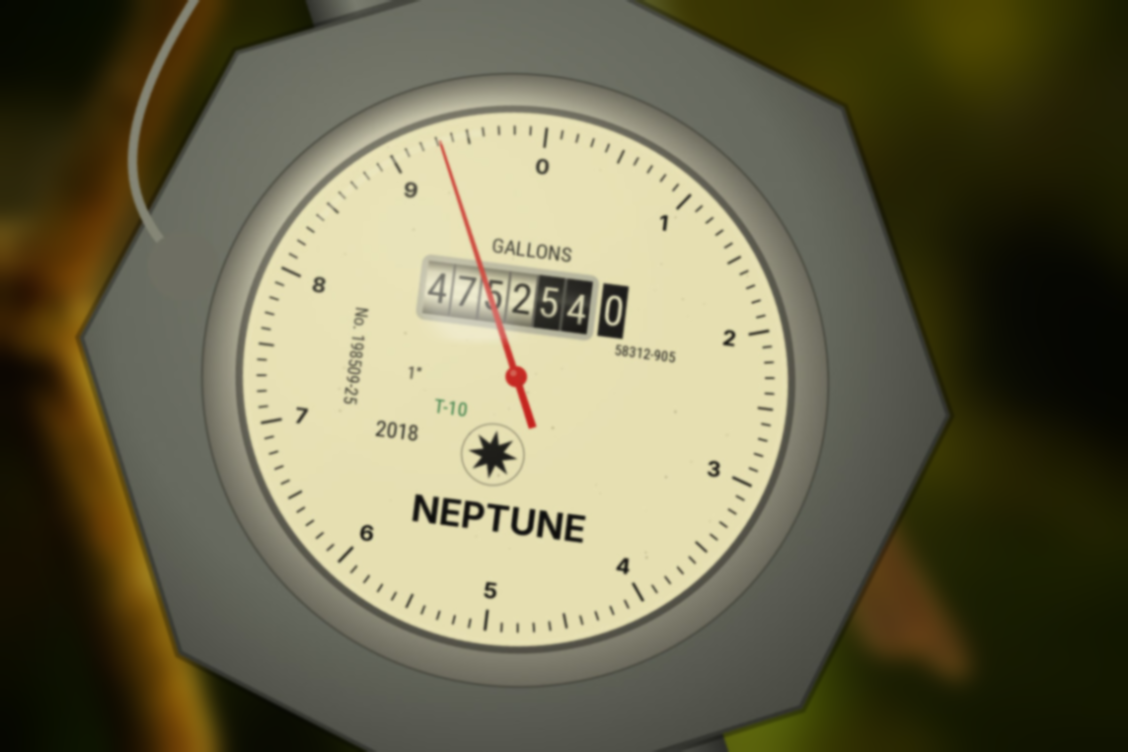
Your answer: 4752539.3 gal
